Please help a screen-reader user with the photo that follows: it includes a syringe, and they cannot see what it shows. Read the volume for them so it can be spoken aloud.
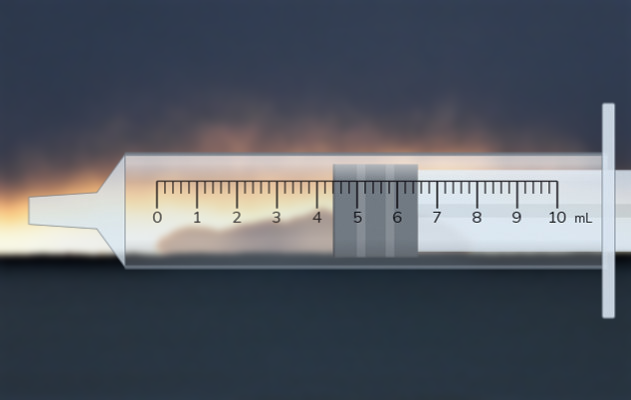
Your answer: 4.4 mL
